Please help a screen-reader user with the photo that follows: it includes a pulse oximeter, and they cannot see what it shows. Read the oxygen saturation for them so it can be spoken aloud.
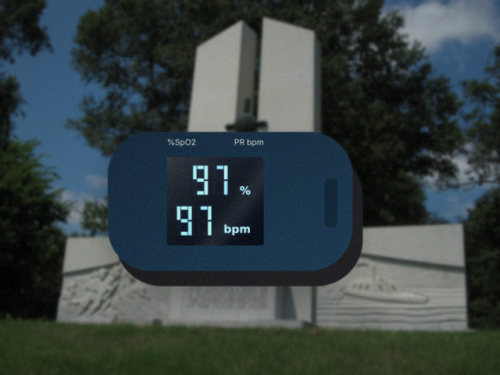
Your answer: 97 %
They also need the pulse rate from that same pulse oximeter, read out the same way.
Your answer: 97 bpm
